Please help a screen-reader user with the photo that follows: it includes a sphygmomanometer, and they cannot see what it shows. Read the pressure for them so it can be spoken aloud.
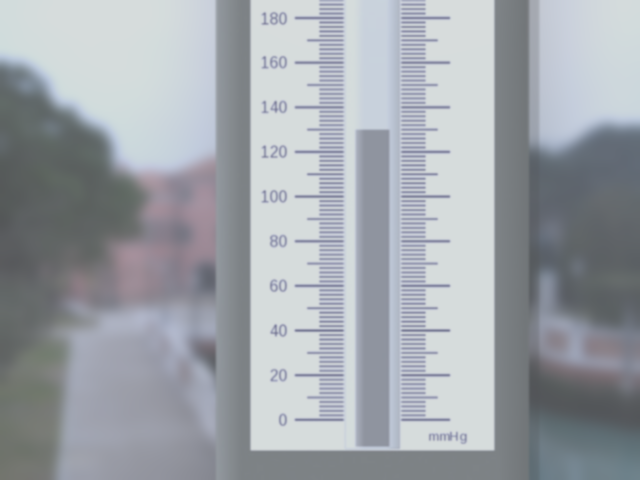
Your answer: 130 mmHg
